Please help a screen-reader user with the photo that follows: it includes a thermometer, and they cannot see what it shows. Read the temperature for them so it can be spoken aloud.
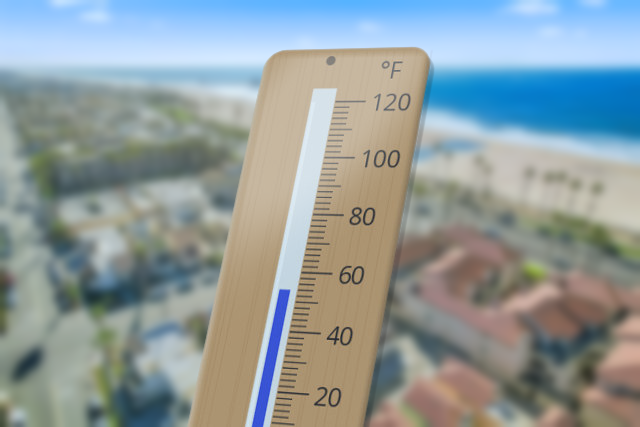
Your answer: 54 °F
